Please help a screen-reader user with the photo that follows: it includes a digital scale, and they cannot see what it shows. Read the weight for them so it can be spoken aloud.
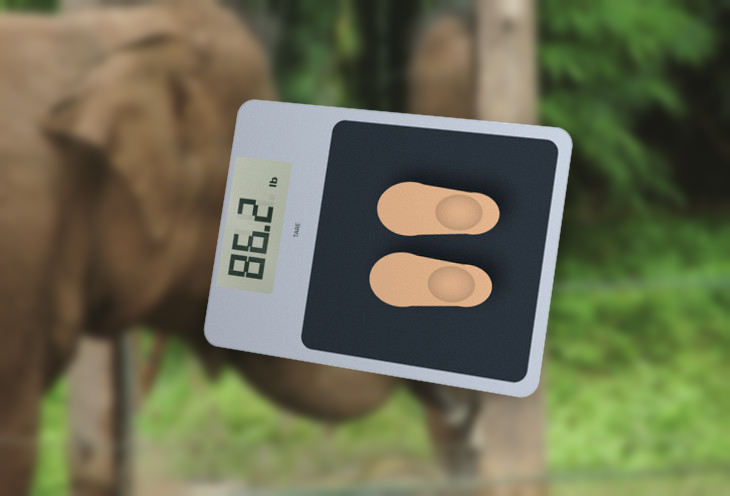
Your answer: 86.2 lb
